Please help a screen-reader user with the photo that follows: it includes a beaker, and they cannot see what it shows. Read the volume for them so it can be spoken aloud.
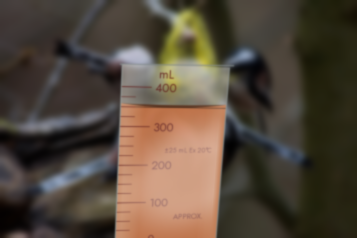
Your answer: 350 mL
